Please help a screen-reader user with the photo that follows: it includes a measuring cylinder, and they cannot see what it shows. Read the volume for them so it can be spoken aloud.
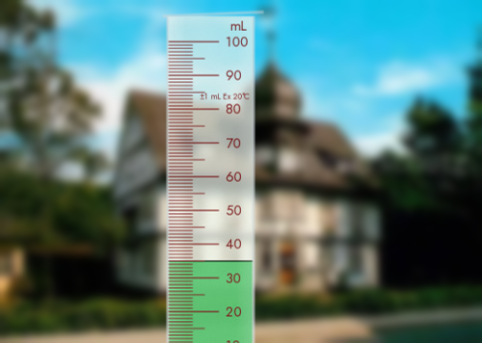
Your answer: 35 mL
